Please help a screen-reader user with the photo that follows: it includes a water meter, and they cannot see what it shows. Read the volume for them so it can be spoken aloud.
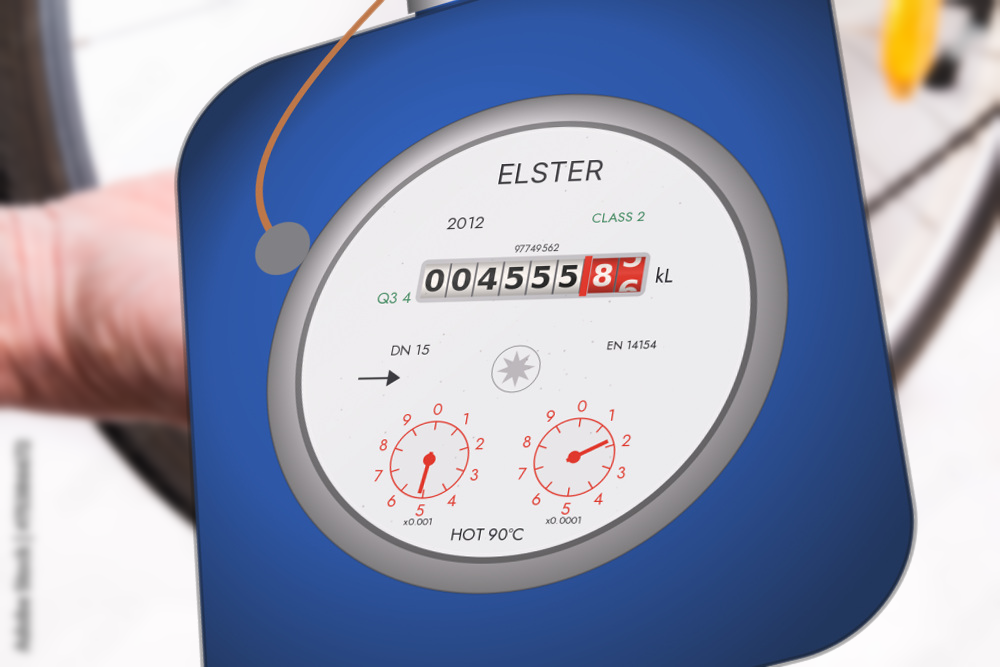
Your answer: 4555.8551 kL
